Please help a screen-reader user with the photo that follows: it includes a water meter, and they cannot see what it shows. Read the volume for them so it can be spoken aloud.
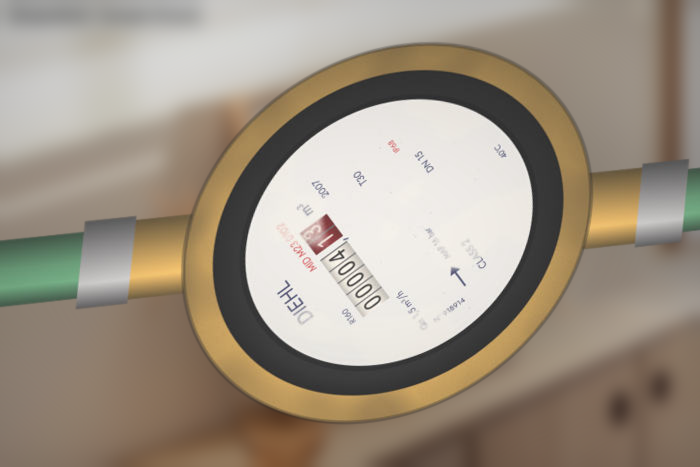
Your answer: 4.13 m³
